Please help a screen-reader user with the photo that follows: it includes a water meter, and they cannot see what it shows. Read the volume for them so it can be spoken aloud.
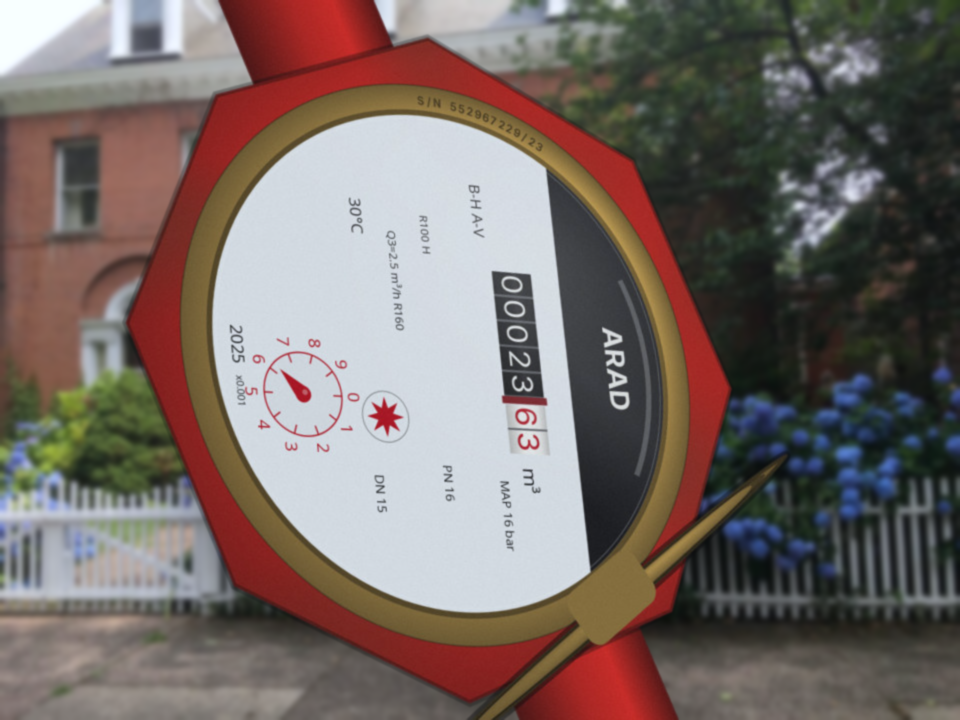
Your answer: 23.636 m³
